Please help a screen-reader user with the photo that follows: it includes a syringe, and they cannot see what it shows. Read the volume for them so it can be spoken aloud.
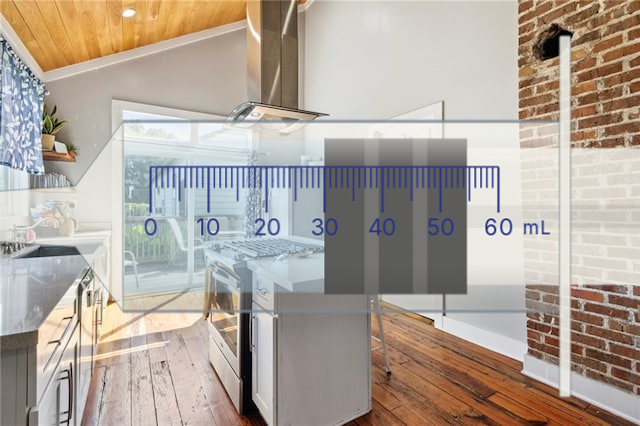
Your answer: 30 mL
